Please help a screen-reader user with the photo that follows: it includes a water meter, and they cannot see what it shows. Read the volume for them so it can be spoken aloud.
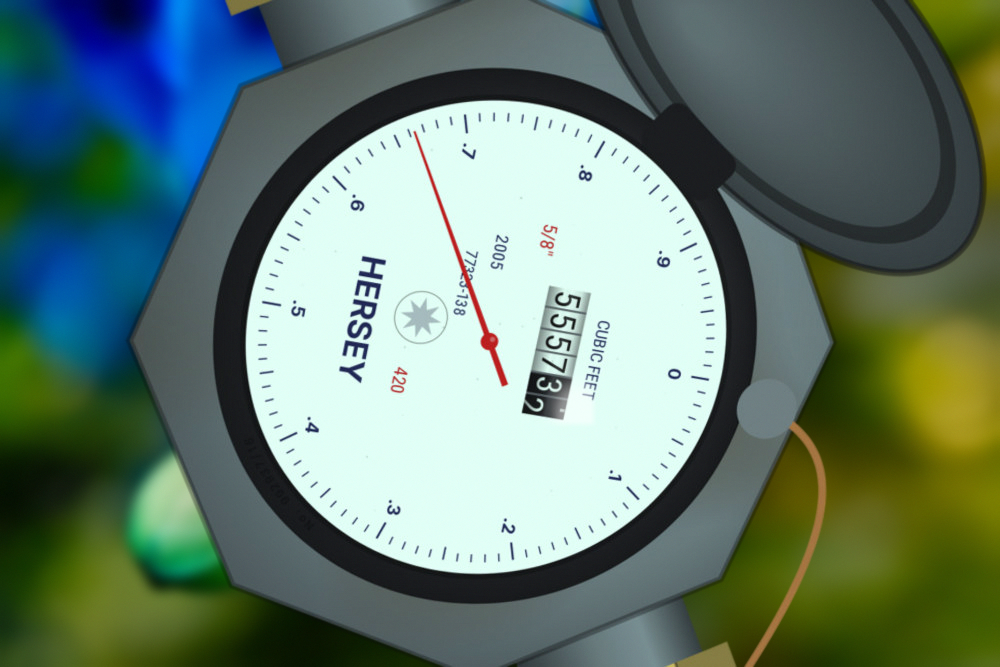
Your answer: 555731.66 ft³
